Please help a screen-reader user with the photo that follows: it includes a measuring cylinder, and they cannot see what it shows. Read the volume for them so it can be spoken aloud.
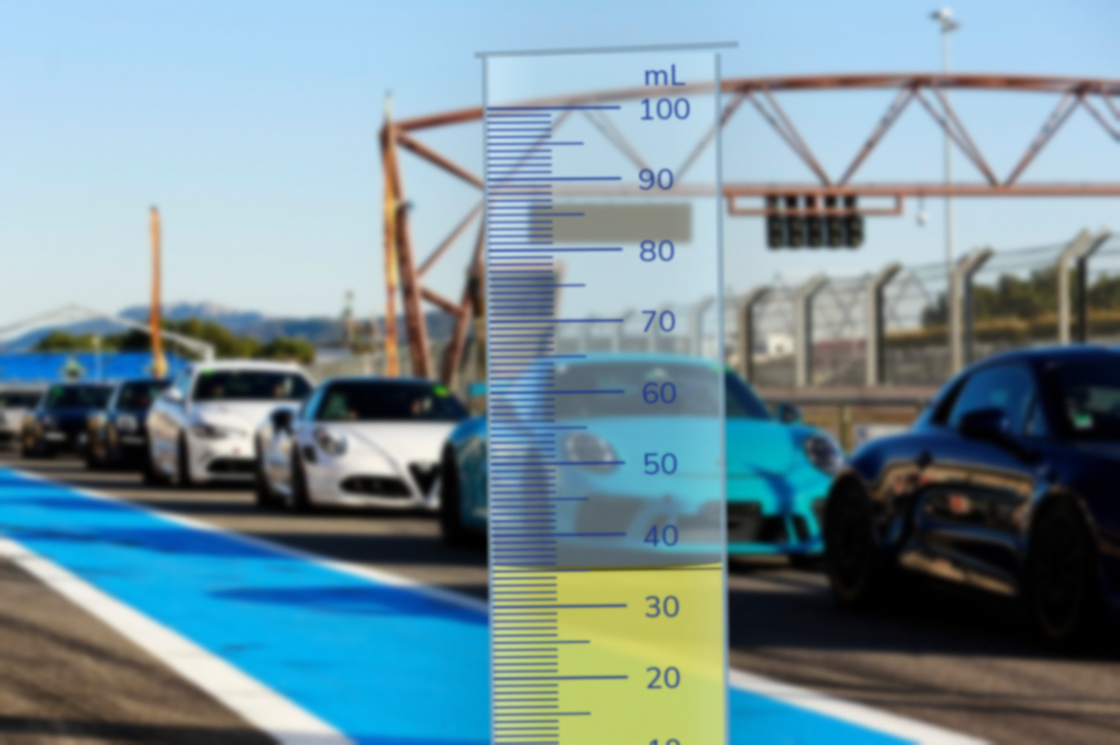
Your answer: 35 mL
